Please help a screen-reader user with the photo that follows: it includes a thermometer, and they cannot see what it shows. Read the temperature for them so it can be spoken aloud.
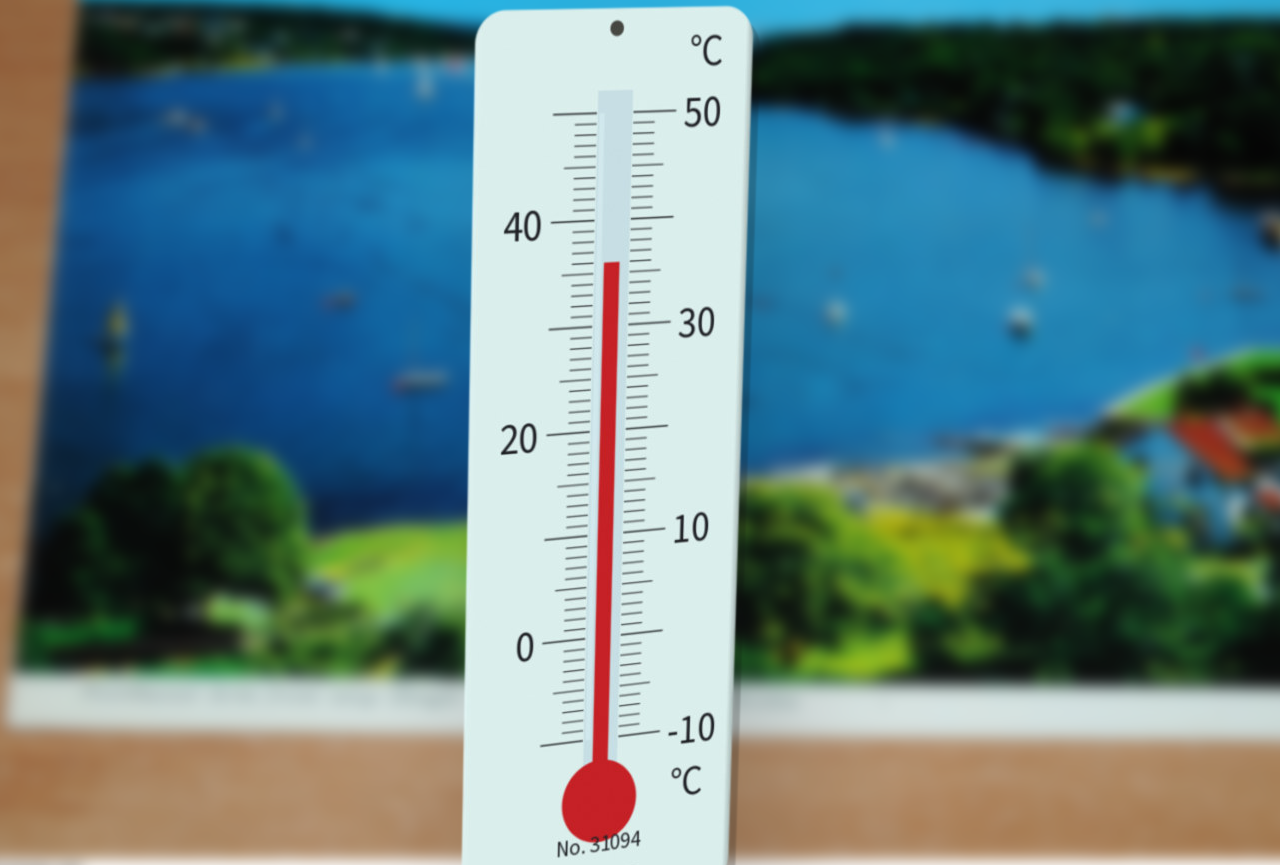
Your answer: 36 °C
